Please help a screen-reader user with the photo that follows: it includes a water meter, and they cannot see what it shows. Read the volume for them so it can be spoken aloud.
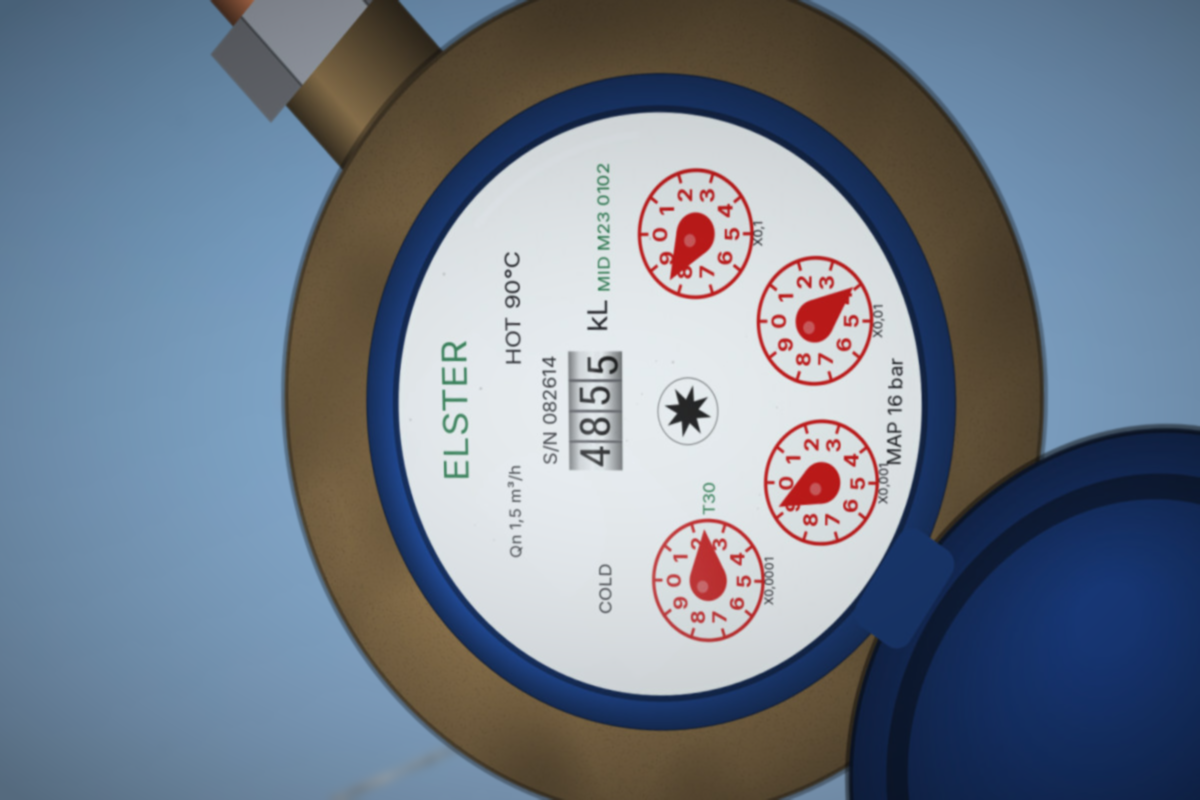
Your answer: 4854.8392 kL
